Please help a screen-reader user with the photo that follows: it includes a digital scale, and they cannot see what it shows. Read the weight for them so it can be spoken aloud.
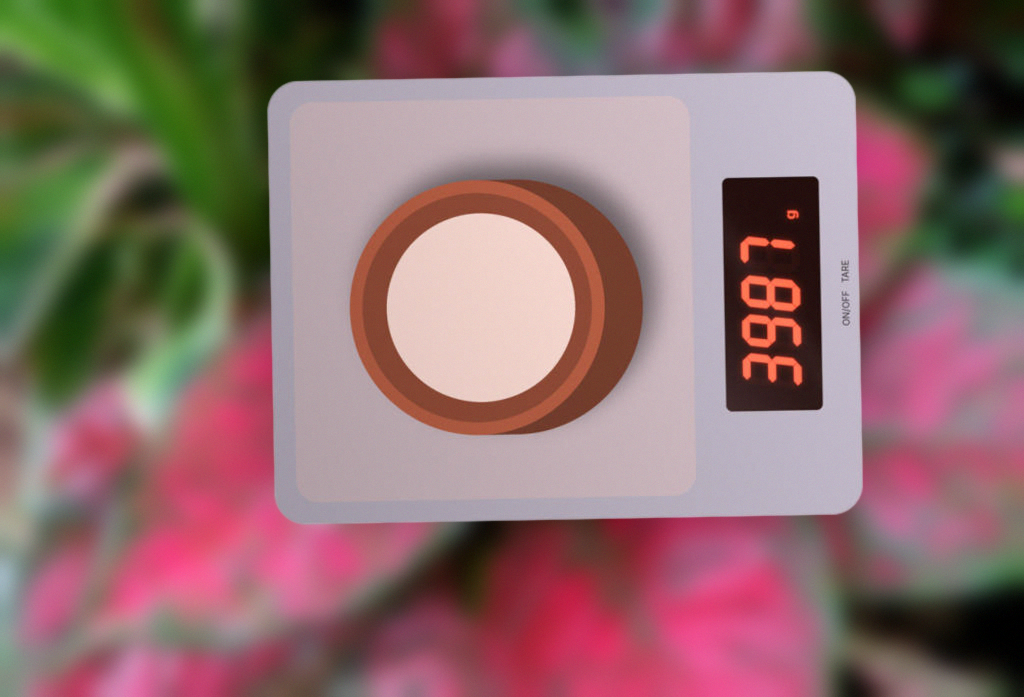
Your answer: 3987 g
